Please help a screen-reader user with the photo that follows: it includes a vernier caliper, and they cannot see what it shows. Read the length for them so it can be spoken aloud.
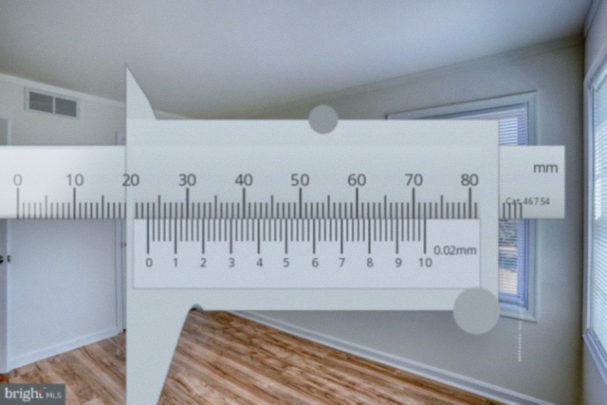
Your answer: 23.0 mm
